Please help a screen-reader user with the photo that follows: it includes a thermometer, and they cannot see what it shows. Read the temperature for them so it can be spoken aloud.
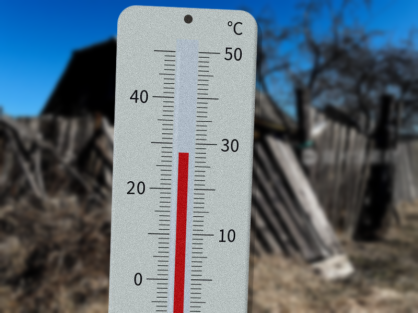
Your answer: 28 °C
